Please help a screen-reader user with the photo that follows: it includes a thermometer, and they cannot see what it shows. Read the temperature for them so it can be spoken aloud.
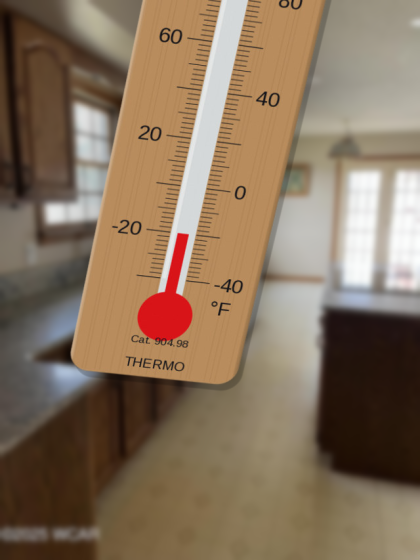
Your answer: -20 °F
